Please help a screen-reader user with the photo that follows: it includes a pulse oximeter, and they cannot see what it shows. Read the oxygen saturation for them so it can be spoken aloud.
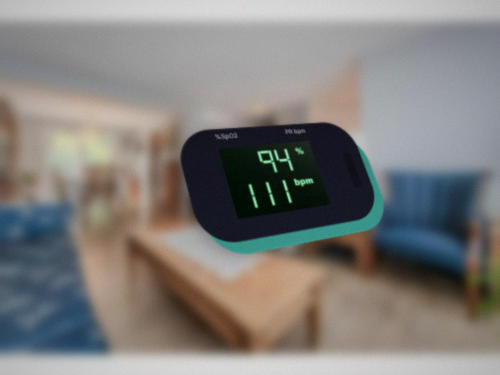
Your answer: 94 %
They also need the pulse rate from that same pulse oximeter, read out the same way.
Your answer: 111 bpm
